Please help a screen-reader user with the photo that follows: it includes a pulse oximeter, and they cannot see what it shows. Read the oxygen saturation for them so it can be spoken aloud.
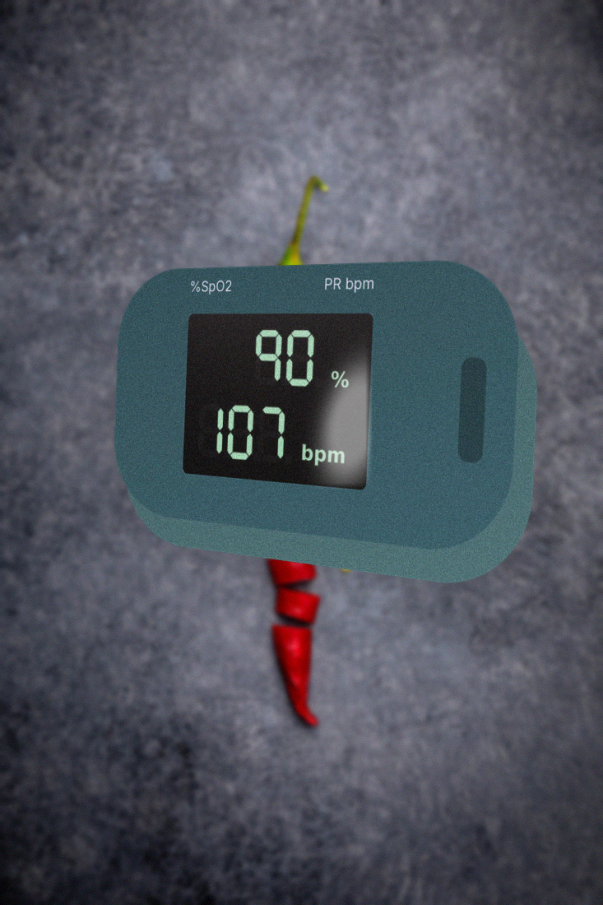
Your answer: 90 %
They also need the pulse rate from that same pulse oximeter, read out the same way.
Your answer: 107 bpm
